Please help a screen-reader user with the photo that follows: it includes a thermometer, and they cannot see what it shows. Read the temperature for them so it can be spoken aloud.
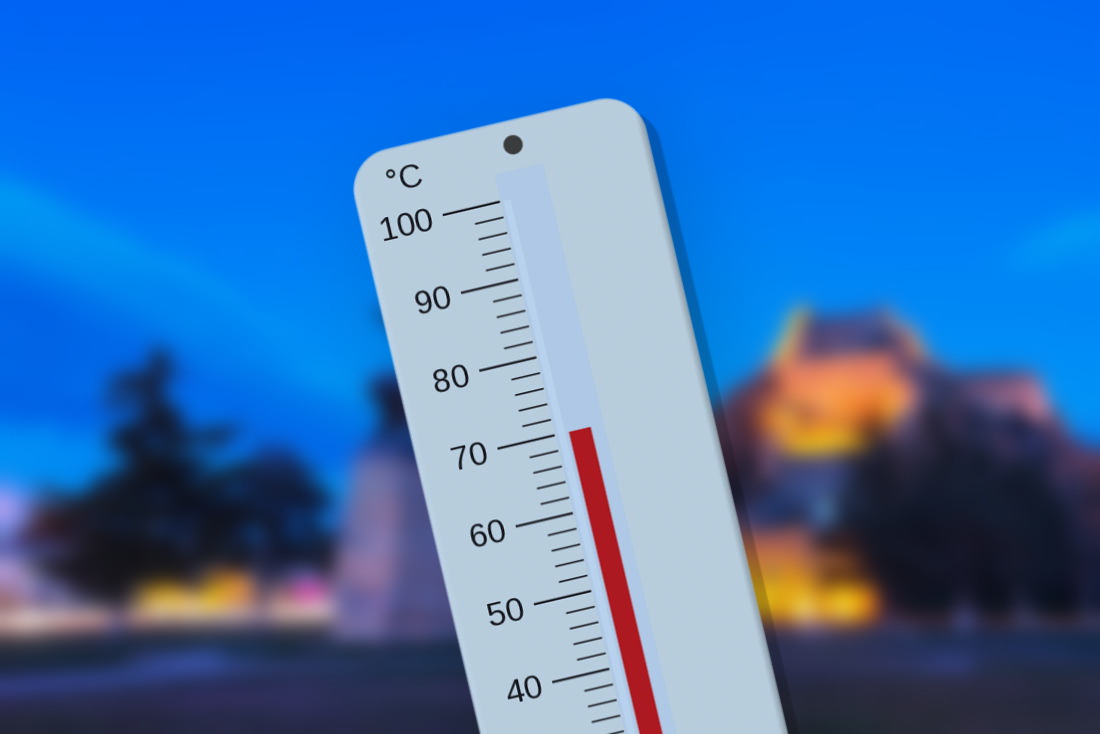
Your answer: 70 °C
